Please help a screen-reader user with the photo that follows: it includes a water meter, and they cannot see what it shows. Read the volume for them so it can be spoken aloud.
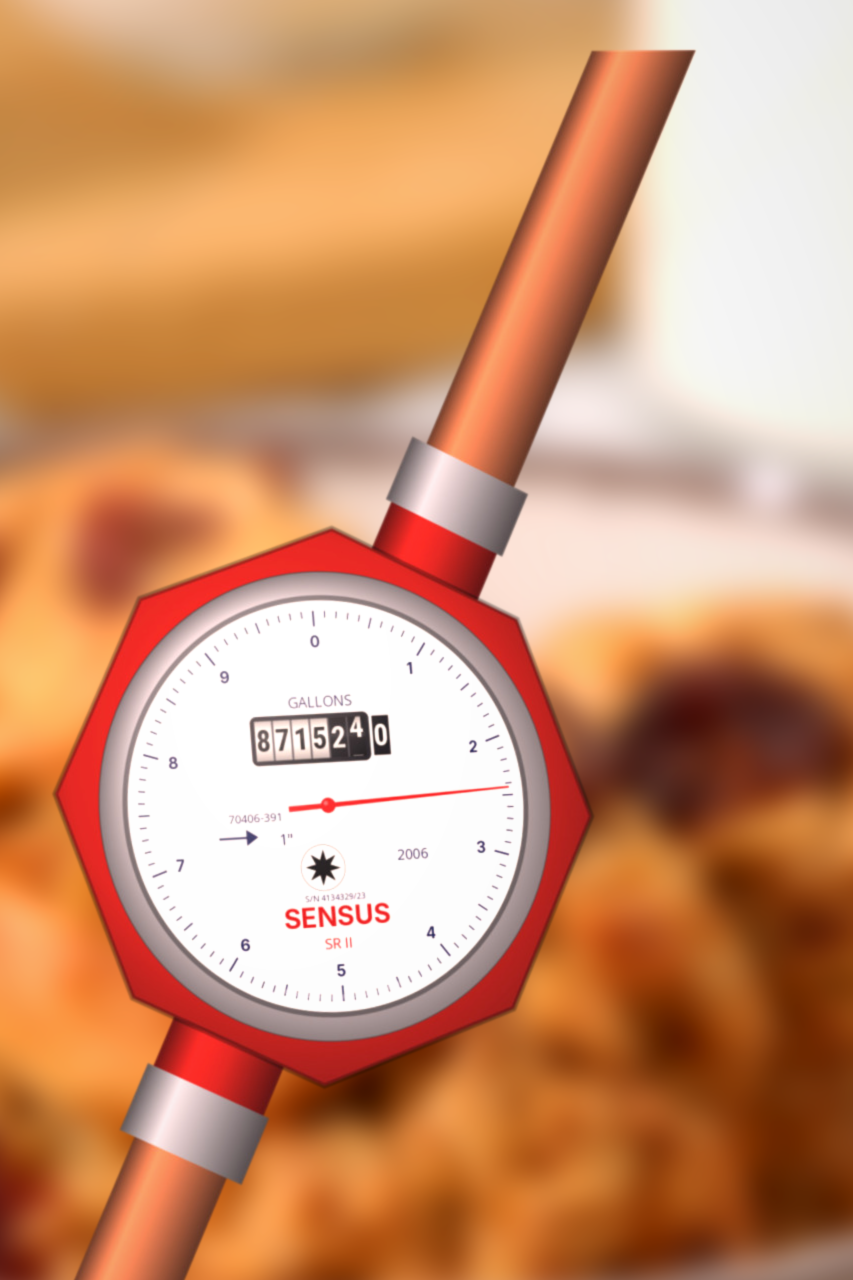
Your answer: 8715242.4 gal
